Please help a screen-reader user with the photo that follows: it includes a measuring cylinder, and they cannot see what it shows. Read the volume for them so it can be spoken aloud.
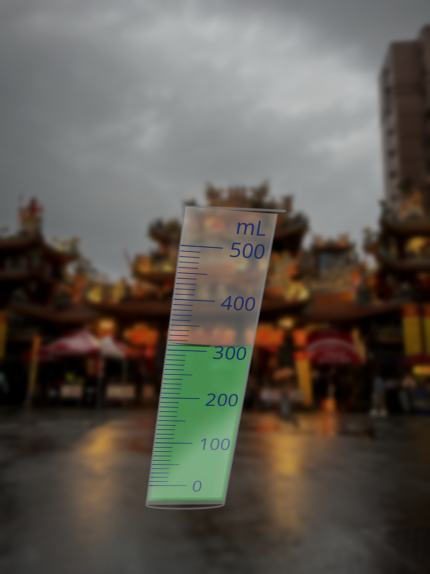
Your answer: 310 mL
